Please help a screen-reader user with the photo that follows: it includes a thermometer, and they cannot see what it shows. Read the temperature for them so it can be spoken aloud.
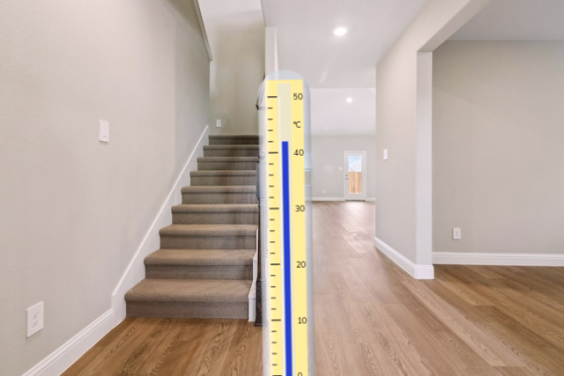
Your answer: 42 °C
